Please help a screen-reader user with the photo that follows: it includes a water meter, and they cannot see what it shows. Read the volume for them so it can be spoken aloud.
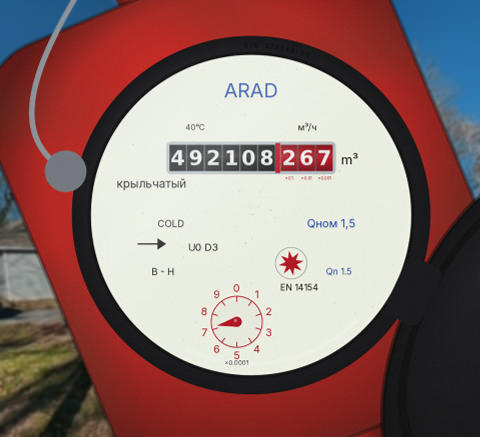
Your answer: 492108.2677 m³
